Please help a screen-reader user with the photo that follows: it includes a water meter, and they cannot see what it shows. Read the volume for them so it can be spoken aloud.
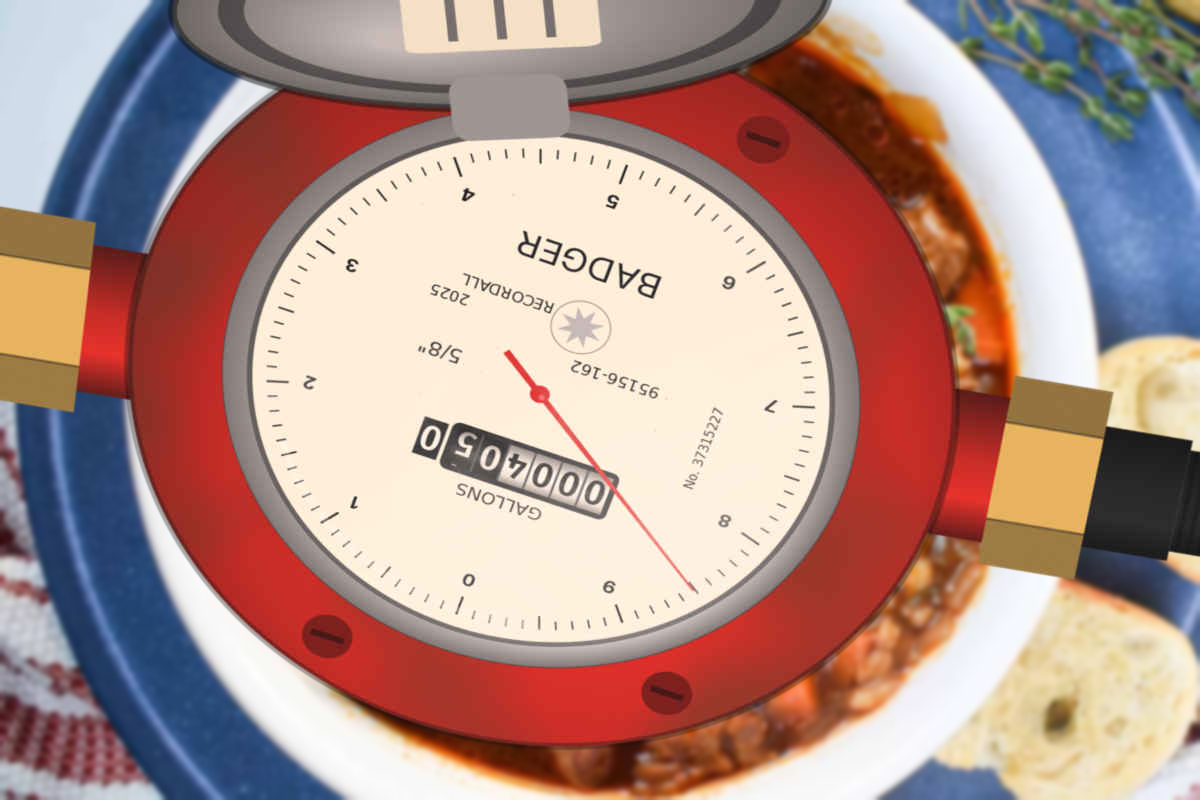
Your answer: 4048.5 gal
